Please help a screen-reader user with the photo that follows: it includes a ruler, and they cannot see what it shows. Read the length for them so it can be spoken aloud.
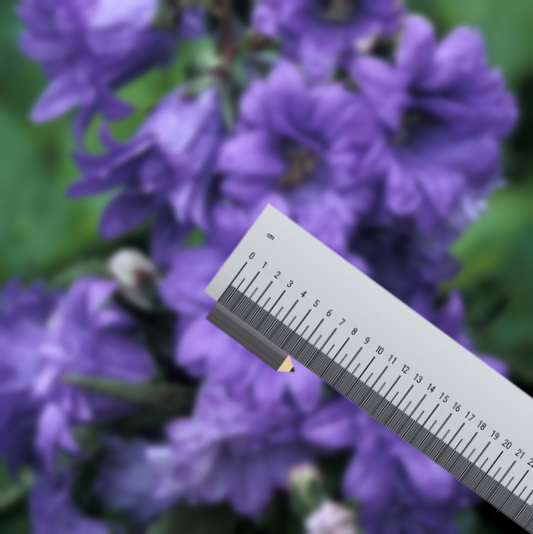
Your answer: 6.5 cm
